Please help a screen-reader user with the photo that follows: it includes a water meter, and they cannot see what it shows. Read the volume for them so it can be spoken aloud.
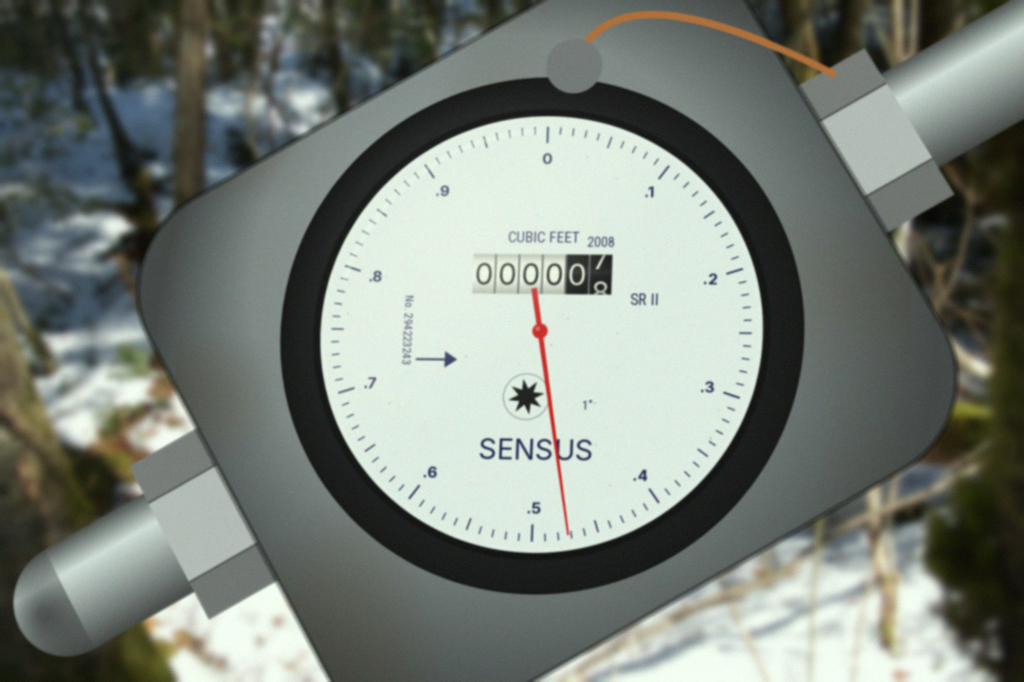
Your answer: 7.47 ft³
